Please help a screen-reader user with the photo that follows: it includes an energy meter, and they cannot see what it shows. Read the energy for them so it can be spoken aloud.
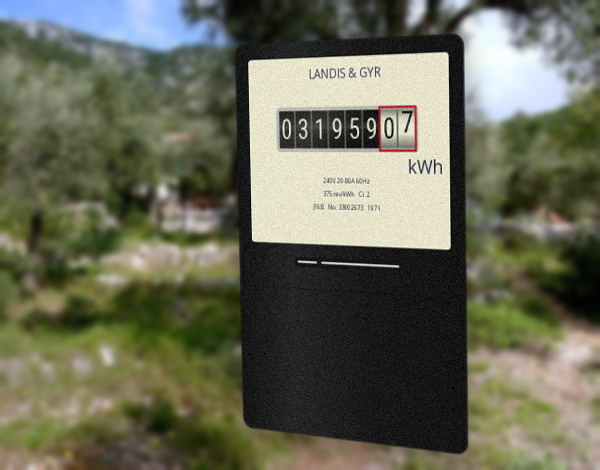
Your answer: 31959.07 kWh
